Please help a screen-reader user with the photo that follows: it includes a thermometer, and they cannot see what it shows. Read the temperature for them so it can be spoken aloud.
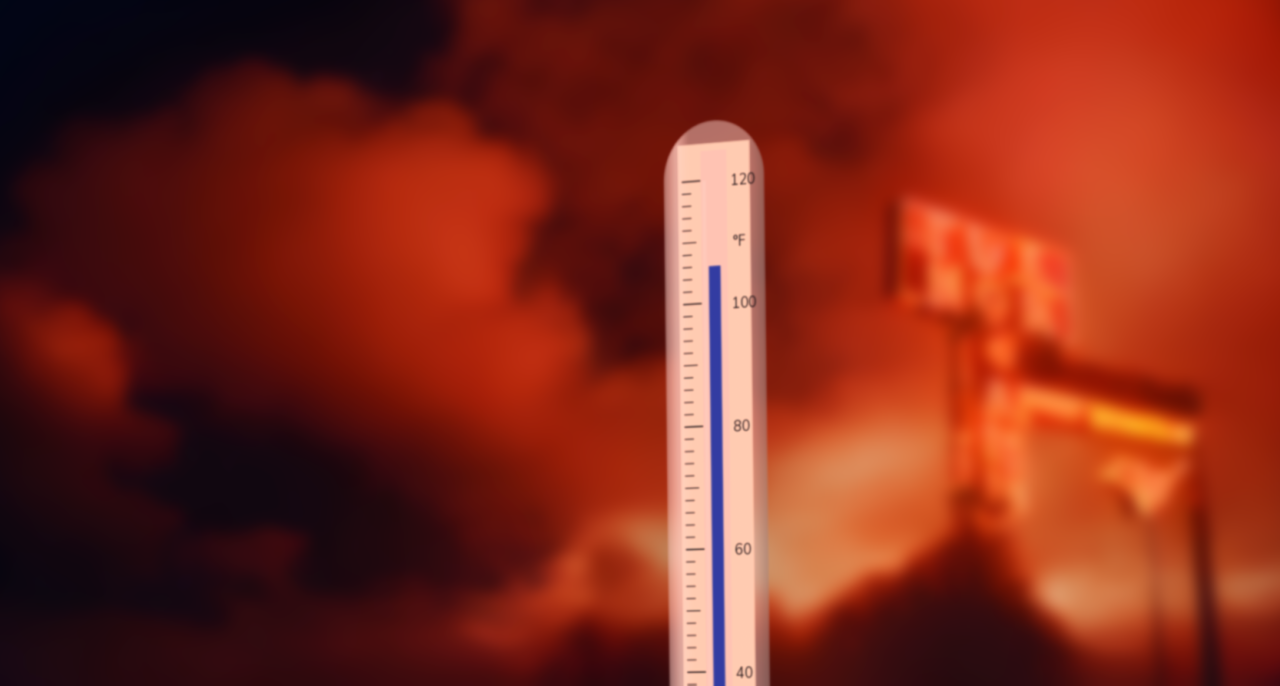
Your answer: 106 °F
